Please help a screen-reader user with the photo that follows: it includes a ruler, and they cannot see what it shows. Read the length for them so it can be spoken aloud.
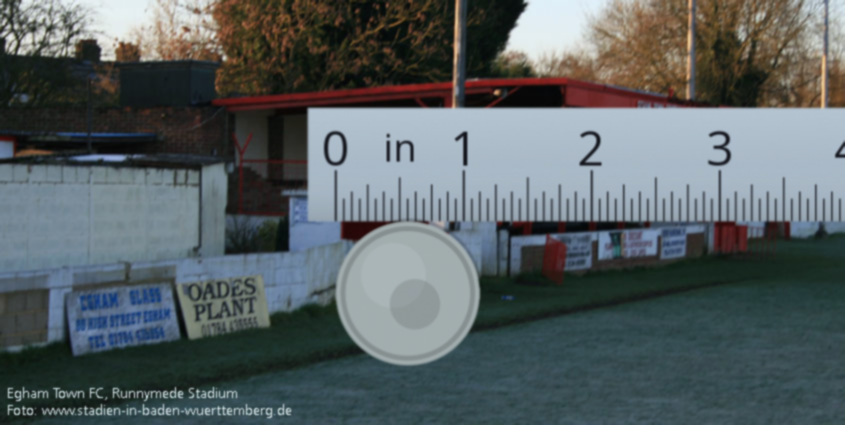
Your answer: 1.125 in
